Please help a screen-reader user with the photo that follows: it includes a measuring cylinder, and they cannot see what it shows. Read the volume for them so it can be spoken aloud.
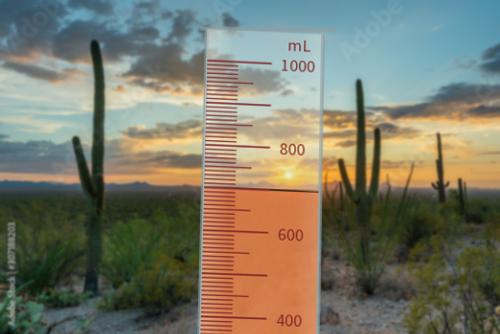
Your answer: 700 mL
